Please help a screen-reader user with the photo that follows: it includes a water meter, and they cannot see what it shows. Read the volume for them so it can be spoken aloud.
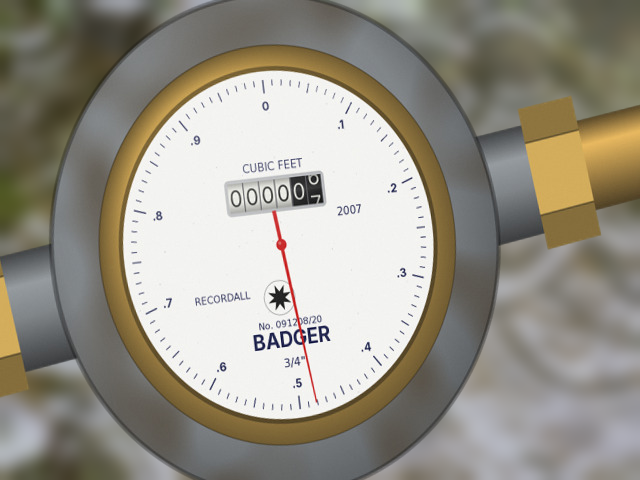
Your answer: 6.48 ft³
